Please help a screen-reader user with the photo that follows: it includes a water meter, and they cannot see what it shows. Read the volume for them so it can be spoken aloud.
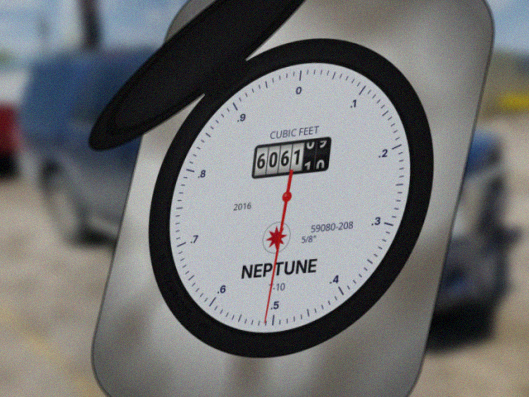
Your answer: 606109.51 ft³
